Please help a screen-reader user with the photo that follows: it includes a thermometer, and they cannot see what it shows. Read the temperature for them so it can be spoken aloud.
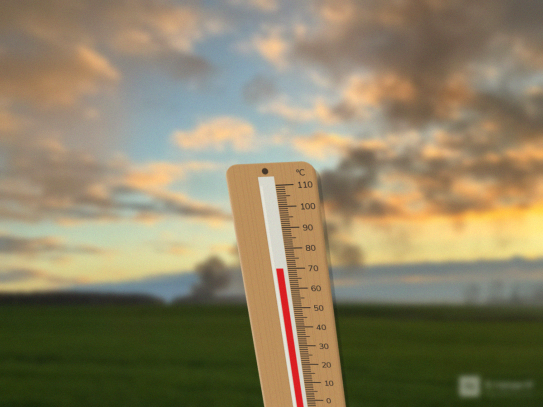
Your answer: 70 °C
